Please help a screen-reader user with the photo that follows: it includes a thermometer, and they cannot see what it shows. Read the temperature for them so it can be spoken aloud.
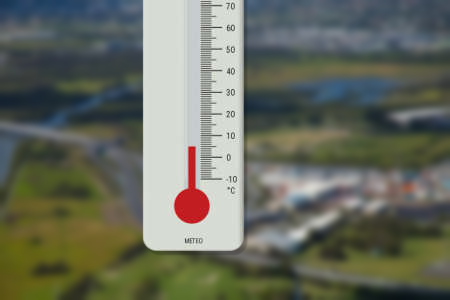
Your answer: 5 °C
